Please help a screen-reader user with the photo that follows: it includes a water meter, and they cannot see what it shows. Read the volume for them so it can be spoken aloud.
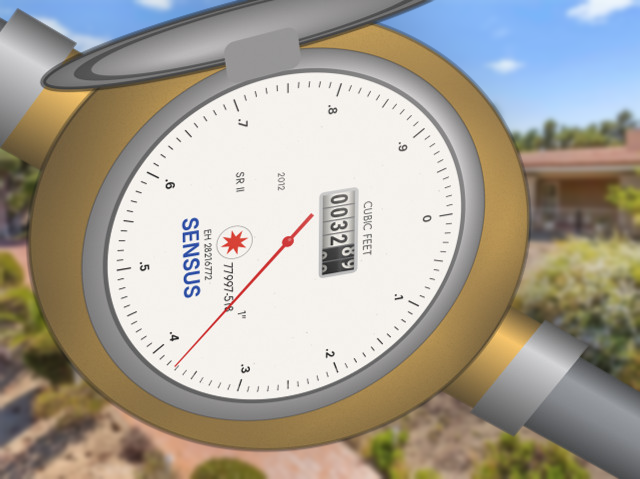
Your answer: 3289.37 ft³
